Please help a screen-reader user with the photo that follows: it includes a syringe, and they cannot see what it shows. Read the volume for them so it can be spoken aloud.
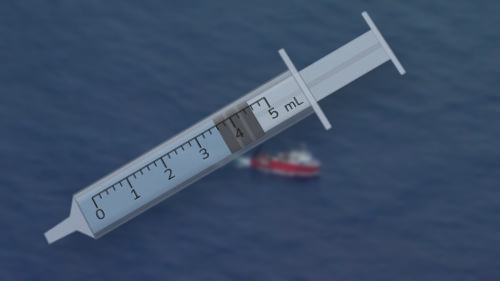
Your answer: 3.6 mL
